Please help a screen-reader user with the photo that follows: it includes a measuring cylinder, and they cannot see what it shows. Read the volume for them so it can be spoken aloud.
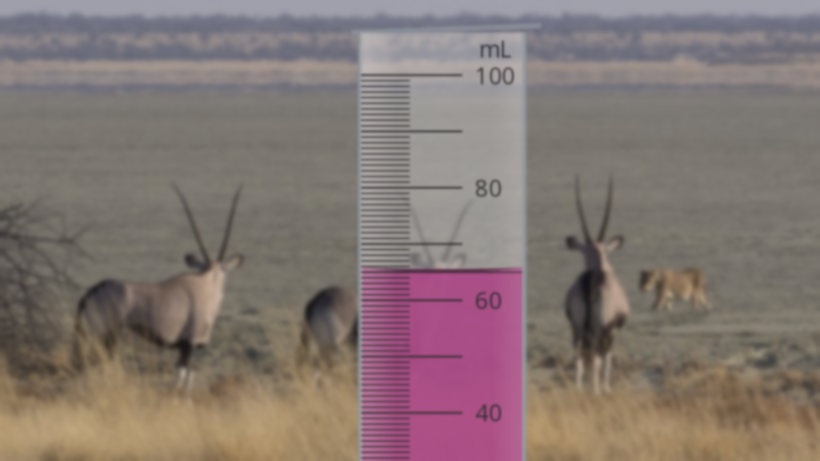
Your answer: 65 mL
